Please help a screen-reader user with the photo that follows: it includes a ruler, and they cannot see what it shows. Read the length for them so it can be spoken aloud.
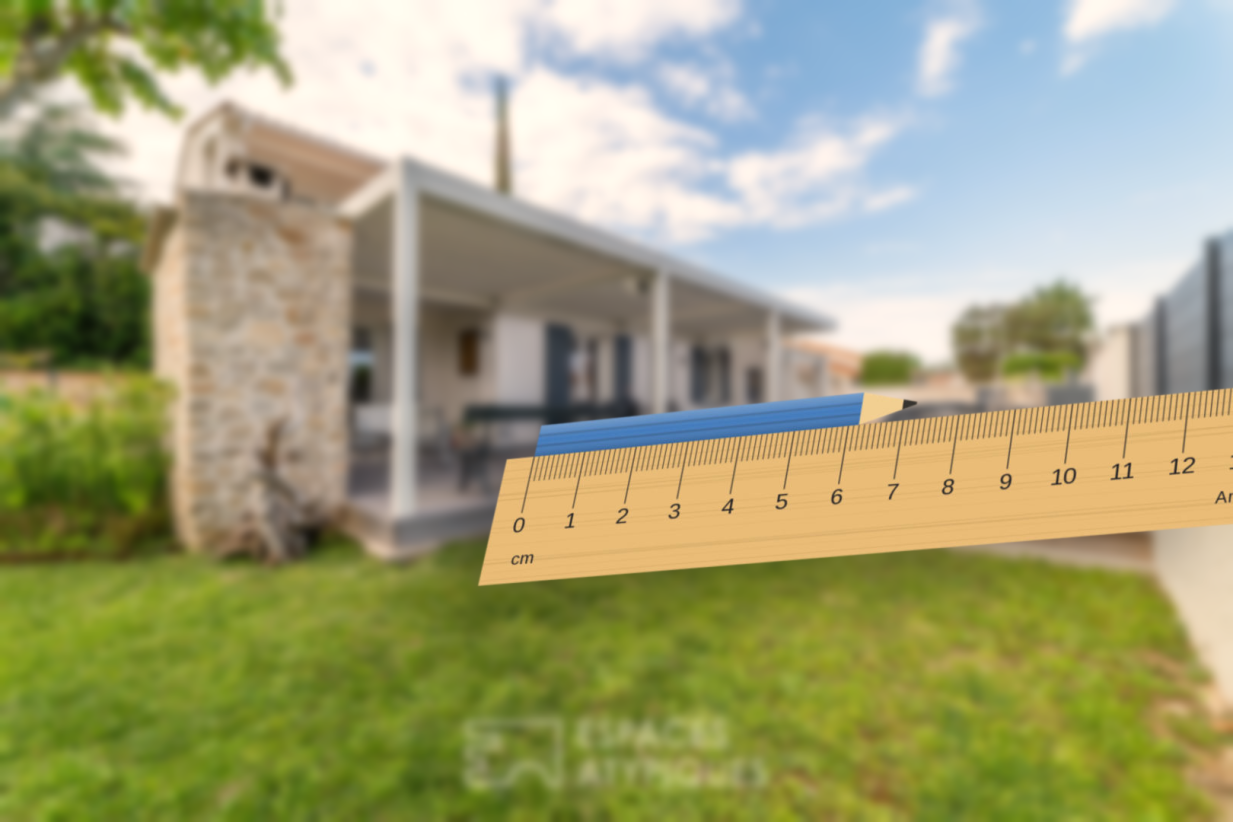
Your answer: 7.2 cm
